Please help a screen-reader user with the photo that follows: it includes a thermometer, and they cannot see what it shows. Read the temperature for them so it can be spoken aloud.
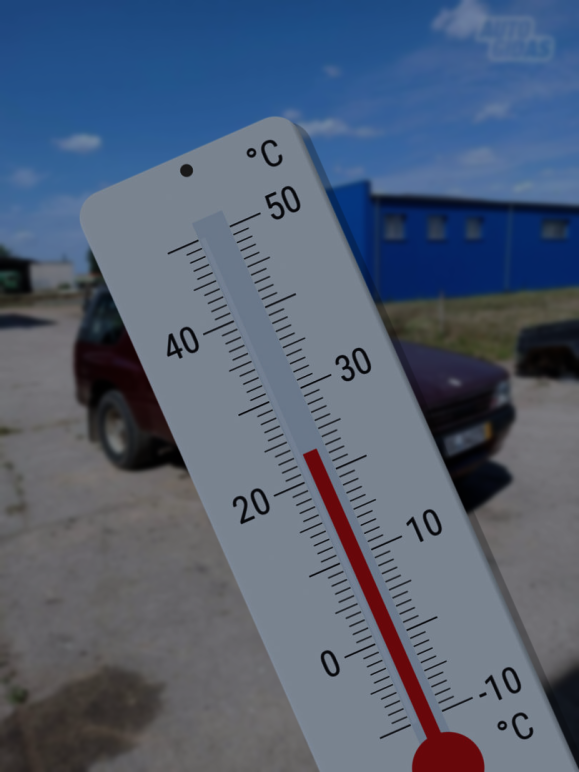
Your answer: 23 °C
